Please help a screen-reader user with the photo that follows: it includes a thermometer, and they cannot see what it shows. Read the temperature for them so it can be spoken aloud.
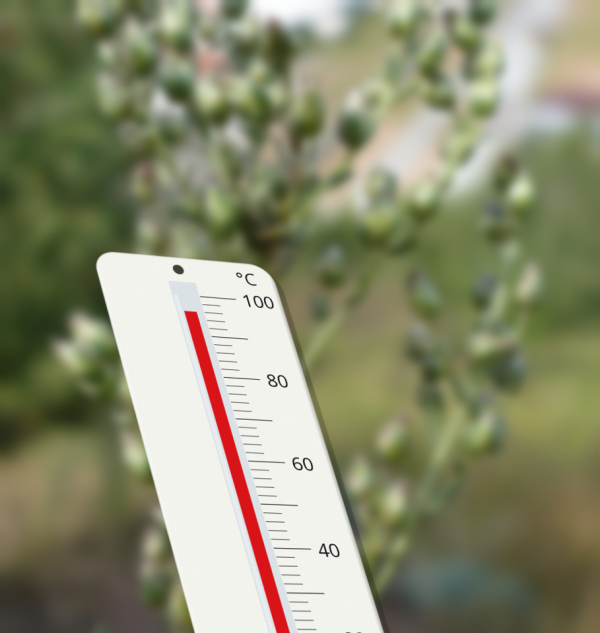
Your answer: 96 °C
